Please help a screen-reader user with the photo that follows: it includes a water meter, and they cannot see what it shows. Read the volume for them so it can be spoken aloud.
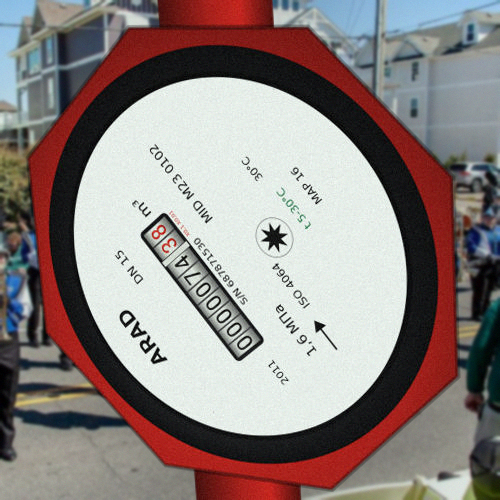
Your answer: 74.38 m³
